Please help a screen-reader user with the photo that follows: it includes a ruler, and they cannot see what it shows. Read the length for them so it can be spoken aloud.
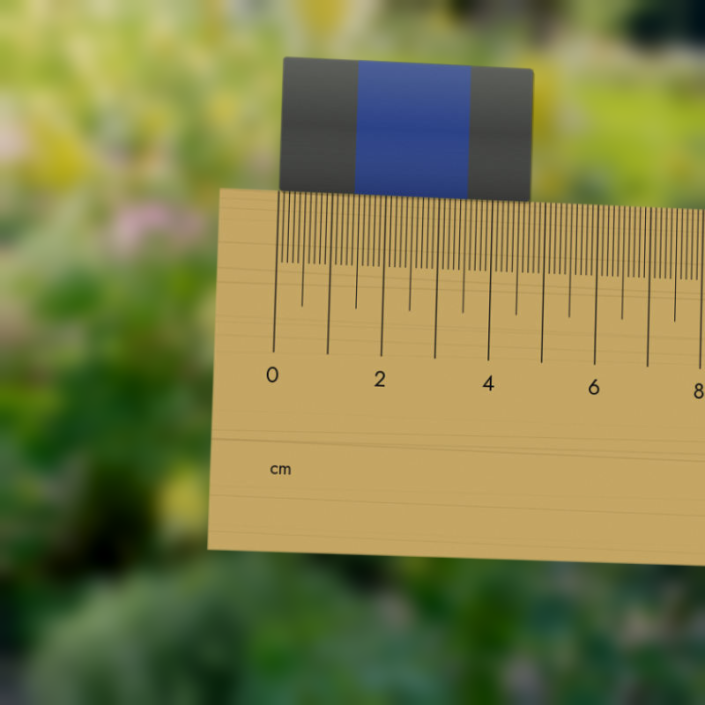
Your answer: 4.7 cm
